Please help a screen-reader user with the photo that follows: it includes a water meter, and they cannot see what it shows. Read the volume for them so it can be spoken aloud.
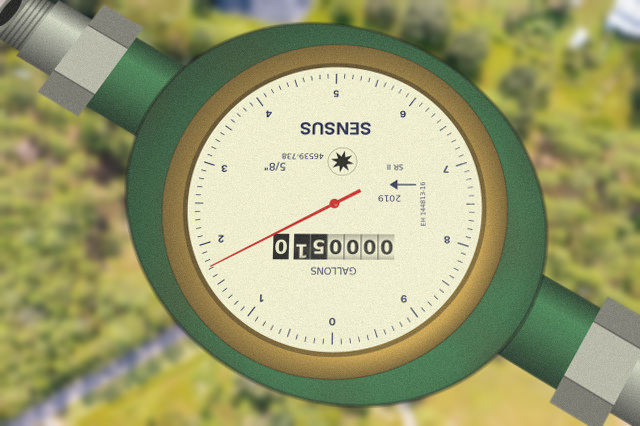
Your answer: 511.7 gal
